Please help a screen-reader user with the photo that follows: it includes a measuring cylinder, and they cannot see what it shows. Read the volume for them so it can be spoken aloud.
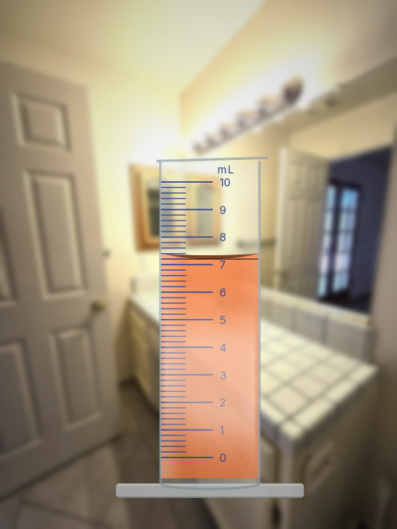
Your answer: 7.2 mL
